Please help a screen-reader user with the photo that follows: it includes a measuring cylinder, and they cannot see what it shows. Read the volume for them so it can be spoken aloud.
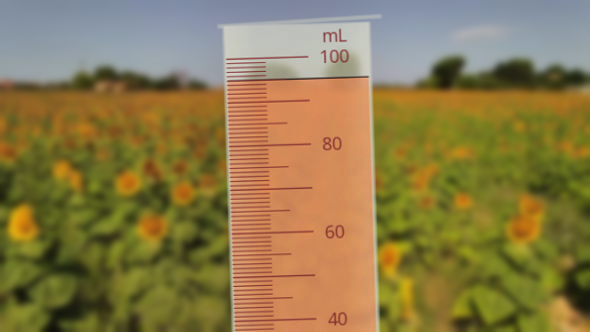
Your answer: 95 mL
